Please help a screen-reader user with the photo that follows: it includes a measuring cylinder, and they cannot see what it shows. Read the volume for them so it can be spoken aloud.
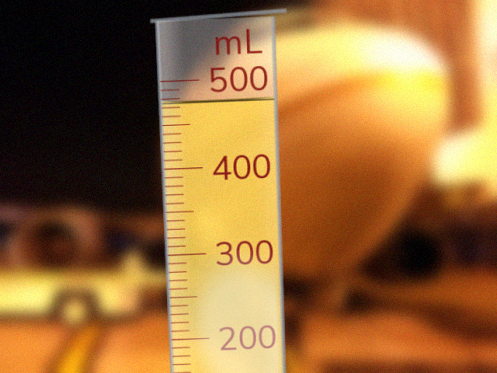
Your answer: 475 mL
